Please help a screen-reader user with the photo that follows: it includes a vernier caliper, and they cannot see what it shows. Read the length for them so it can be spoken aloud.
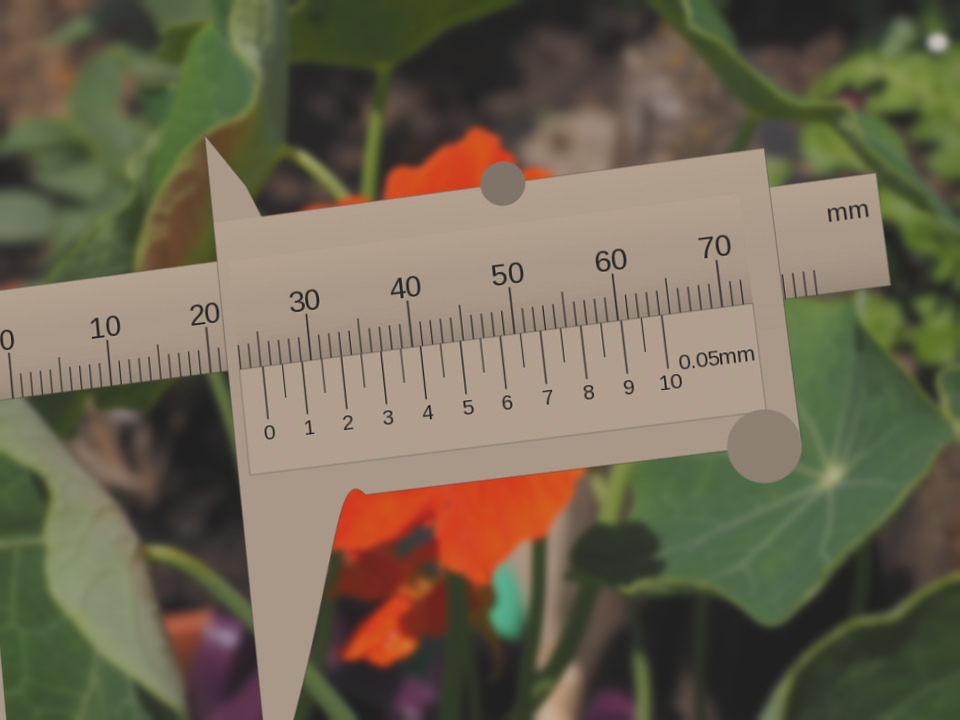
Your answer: 25.2 mm
